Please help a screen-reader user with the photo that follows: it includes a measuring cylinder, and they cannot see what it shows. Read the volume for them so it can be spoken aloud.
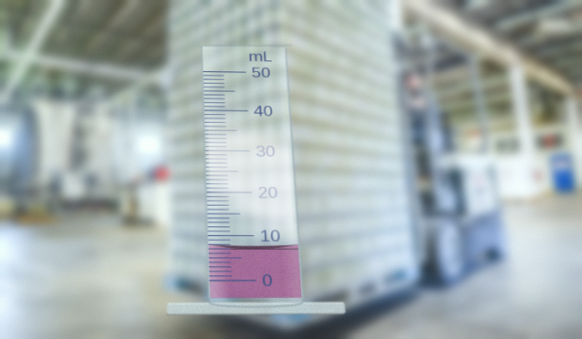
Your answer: 7 mL
